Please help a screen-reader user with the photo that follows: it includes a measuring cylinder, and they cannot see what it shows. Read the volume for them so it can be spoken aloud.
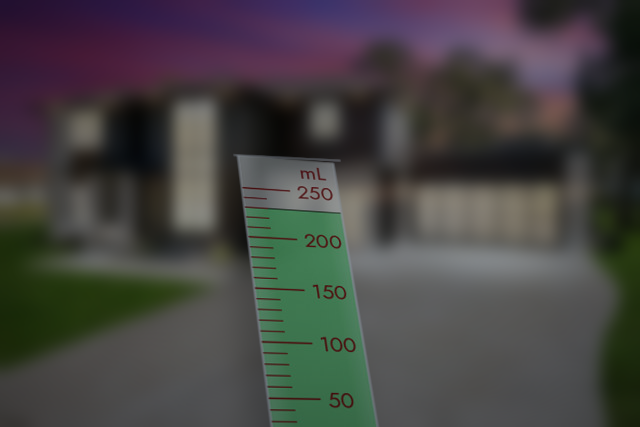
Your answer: 230 mL
